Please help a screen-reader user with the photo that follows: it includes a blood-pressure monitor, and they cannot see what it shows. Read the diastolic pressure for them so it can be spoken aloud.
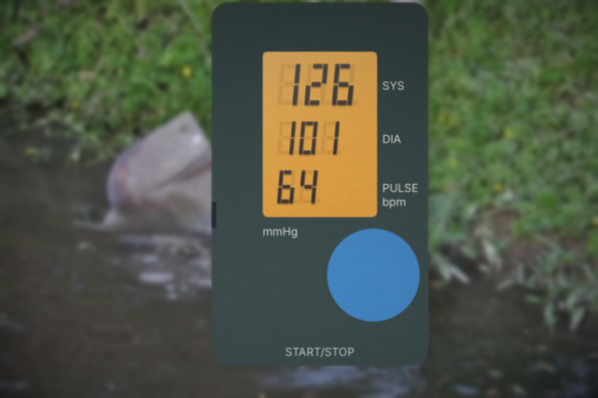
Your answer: 101 mmHg
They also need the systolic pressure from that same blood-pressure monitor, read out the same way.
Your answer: 126 mmHg
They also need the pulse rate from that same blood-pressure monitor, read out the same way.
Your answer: 64 bpm
